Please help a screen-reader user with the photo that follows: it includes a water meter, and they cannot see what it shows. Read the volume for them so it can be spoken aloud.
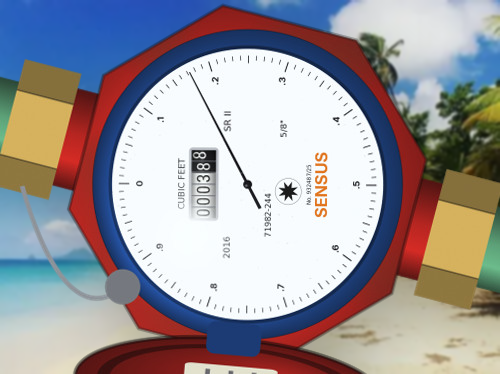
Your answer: 388.17 ft³
